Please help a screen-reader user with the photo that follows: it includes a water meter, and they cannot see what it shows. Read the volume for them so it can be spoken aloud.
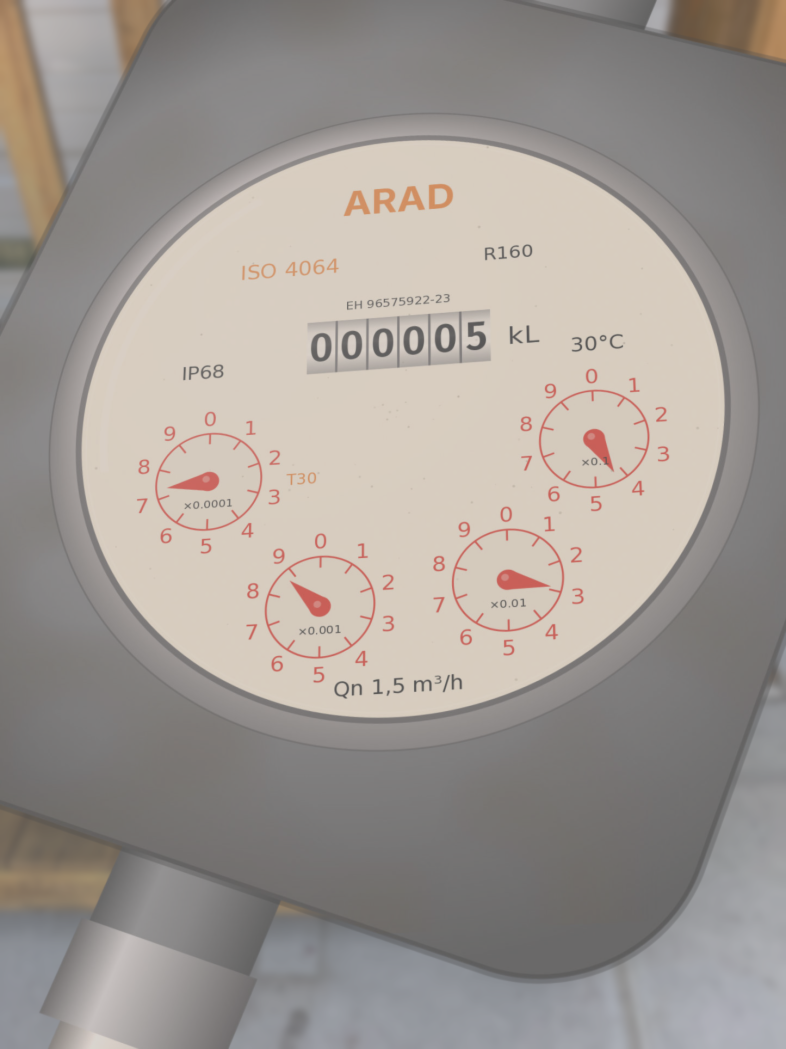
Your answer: 5.4287 kL
